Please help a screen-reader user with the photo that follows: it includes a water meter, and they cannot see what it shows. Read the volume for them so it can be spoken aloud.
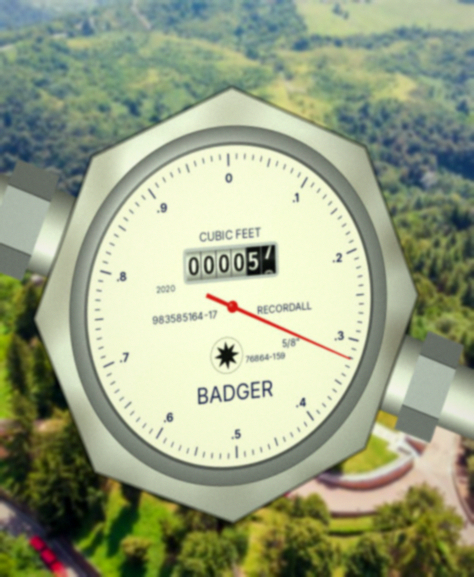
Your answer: 57.32 ft³
